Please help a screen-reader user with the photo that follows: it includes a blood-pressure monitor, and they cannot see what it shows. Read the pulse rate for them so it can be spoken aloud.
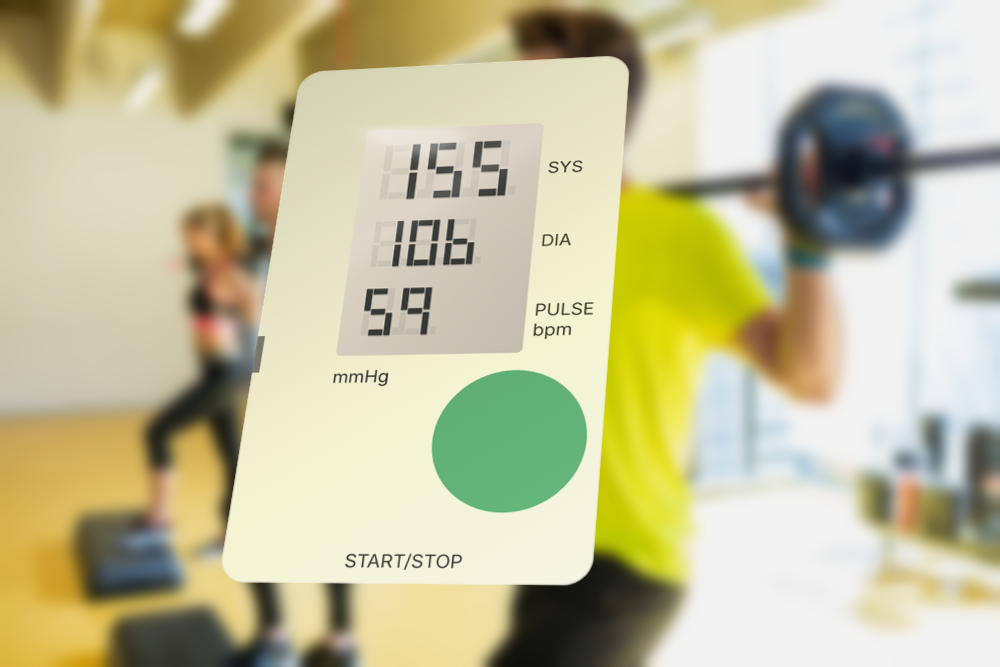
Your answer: 59 bpm
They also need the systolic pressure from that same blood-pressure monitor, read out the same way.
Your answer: 155 mmHg
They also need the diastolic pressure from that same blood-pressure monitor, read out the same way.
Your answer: 106 mmHg
